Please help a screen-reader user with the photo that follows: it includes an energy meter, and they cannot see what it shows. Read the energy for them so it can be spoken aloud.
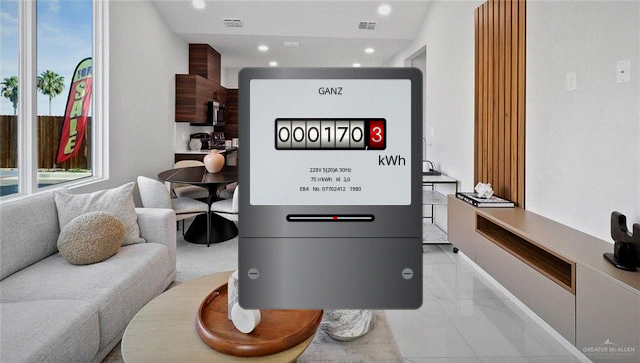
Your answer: 170.3 kWh
